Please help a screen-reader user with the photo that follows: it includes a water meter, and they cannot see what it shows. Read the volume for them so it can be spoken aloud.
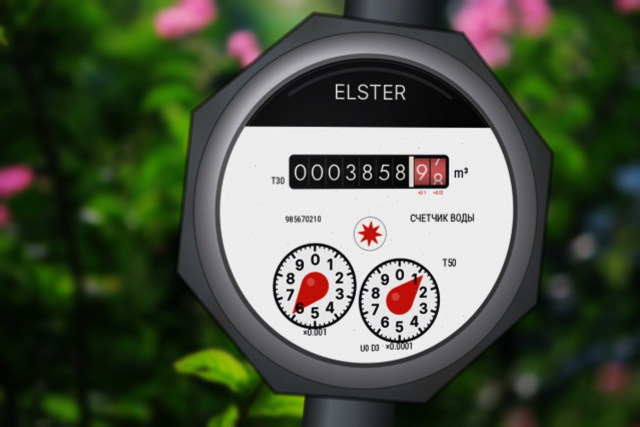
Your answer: 3858.9761 m³
